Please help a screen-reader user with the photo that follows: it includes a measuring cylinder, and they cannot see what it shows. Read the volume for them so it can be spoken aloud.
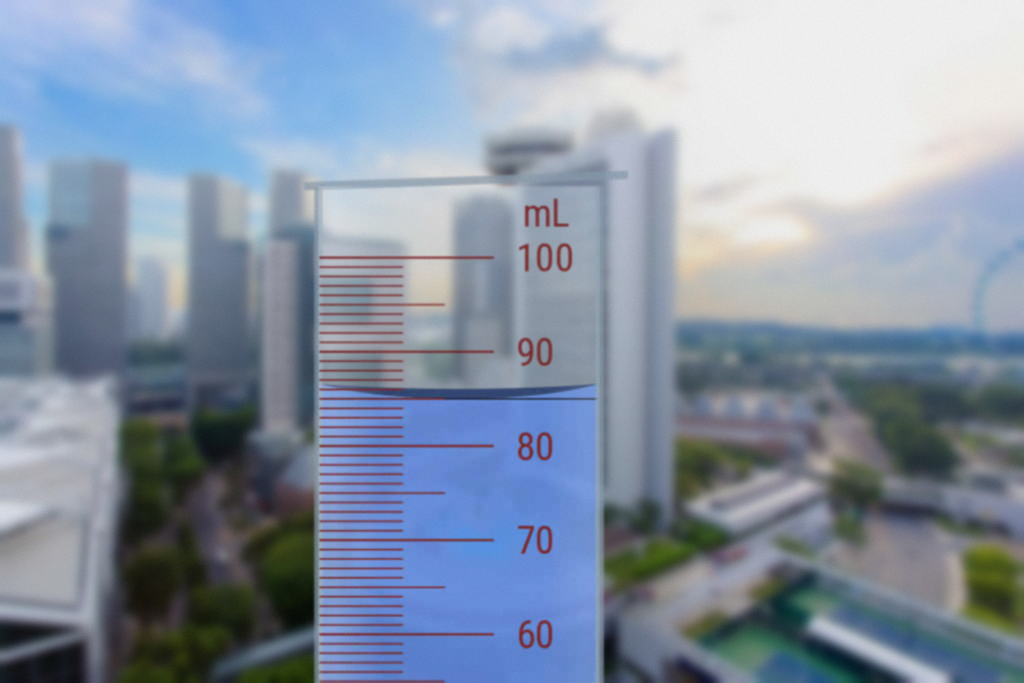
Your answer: 85 mL
